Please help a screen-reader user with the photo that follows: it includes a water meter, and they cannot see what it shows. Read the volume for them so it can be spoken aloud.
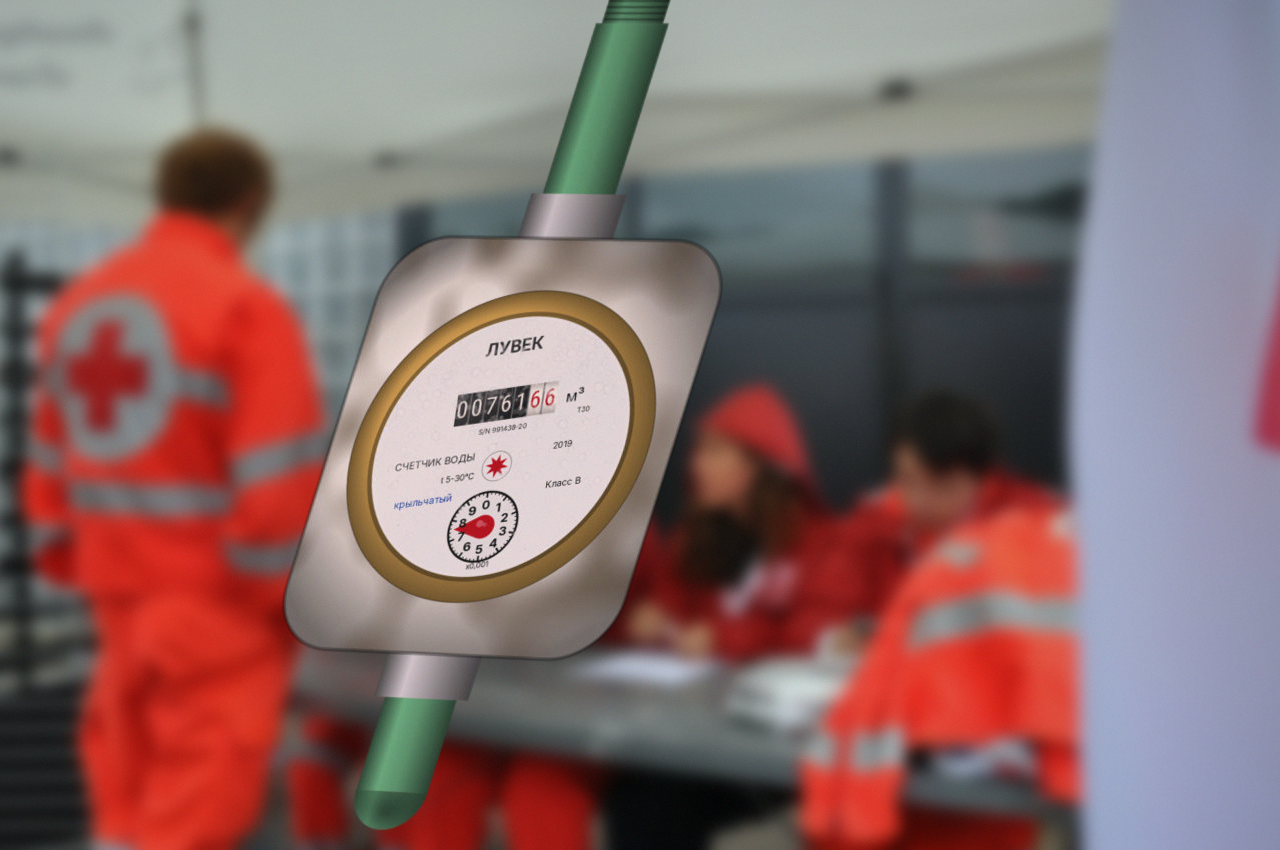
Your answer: 761.667 m³
